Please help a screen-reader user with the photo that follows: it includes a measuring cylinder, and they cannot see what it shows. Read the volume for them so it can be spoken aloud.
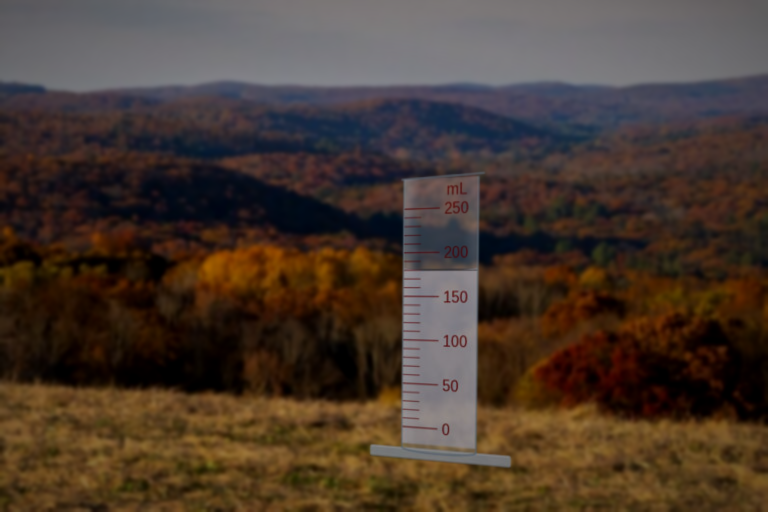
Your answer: 180 mL
